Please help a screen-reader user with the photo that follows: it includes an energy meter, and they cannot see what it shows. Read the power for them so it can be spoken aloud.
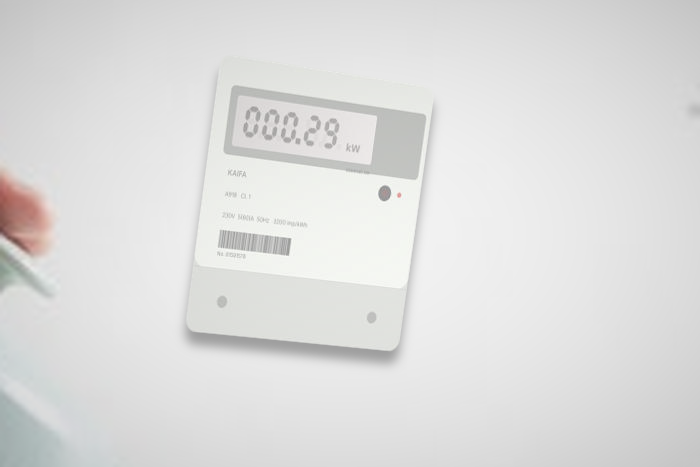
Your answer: 0.29 kW
